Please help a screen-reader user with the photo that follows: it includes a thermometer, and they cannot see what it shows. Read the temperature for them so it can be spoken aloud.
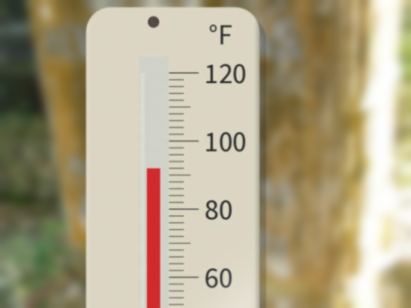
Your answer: 92 °F
